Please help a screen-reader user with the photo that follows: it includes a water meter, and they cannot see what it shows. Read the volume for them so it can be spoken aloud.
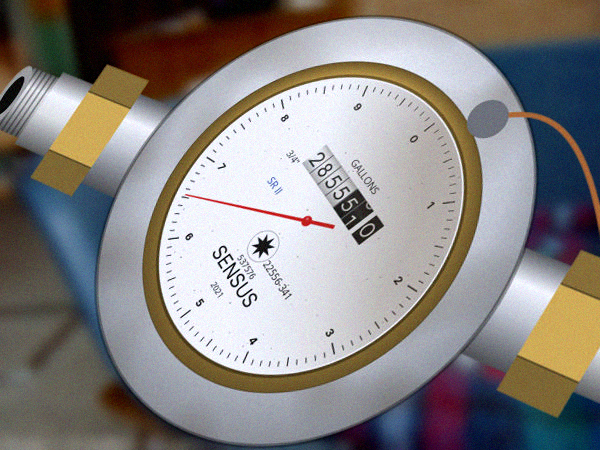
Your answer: 2855506.5 gal
